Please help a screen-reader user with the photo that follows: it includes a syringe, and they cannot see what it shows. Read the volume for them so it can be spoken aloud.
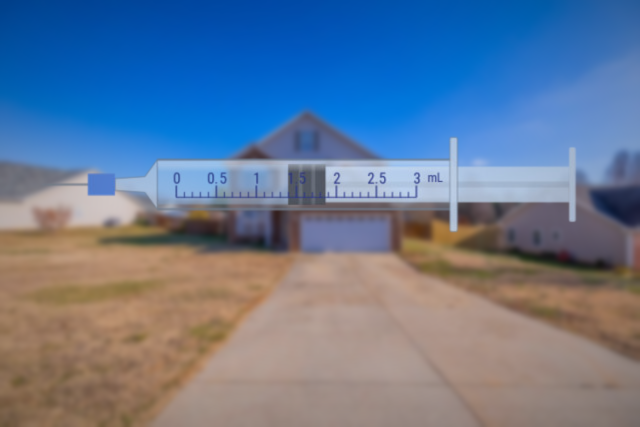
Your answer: 1.4 mL
